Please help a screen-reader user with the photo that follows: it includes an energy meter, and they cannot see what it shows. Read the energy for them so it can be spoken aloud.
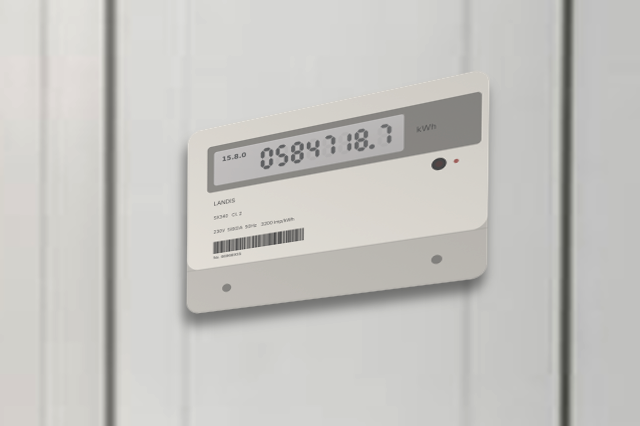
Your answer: 584718.7 kWh
